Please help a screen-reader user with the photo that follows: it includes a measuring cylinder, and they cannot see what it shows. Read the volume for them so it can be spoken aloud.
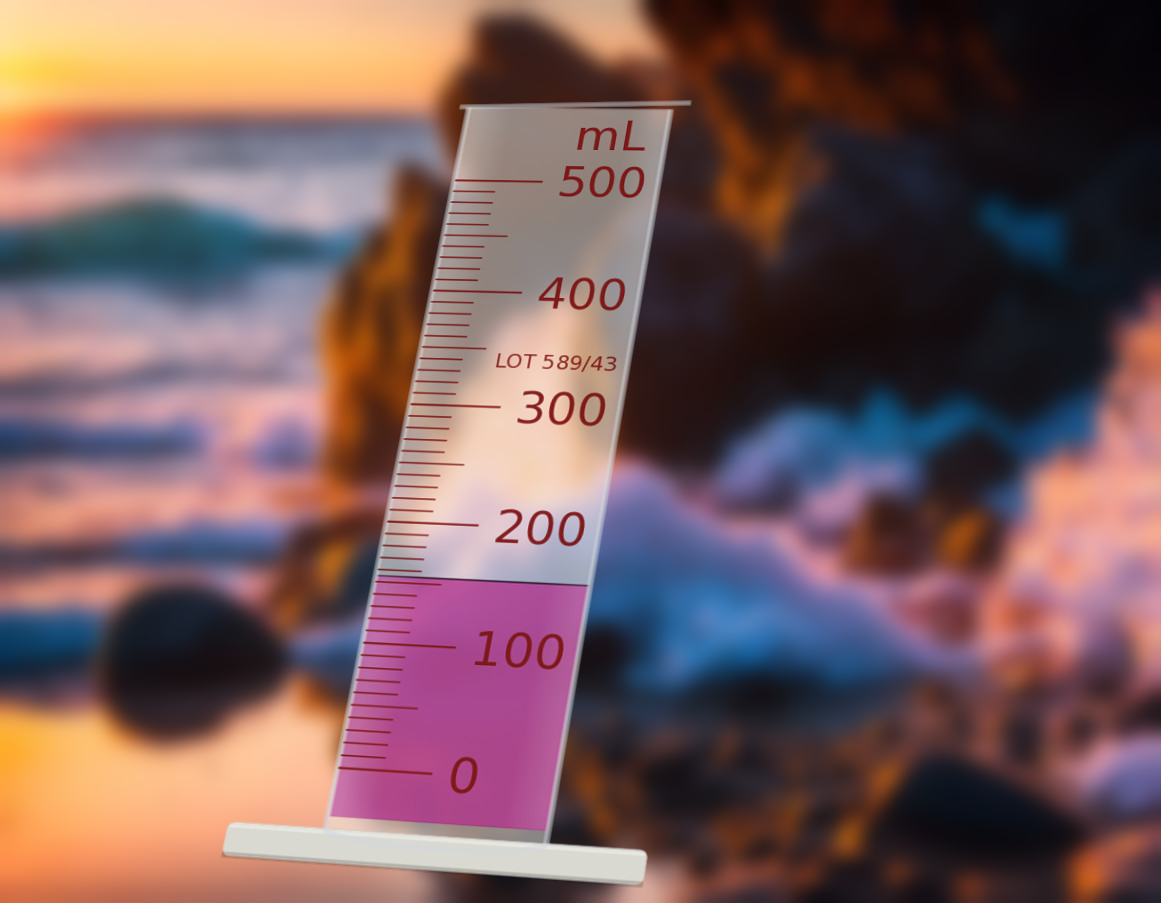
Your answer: 155 mL
